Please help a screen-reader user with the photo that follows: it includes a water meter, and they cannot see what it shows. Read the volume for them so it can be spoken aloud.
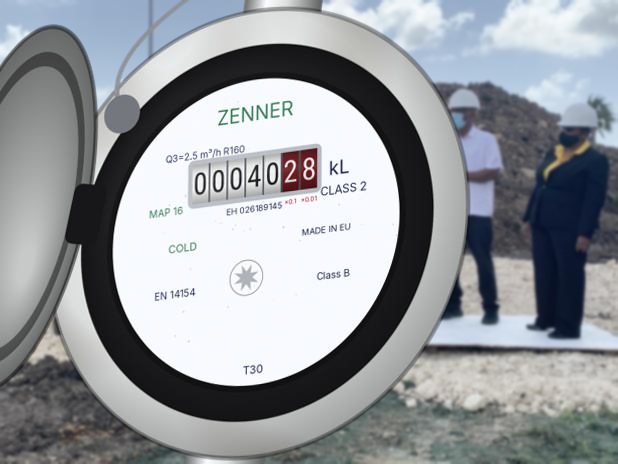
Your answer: 40.28 kL
